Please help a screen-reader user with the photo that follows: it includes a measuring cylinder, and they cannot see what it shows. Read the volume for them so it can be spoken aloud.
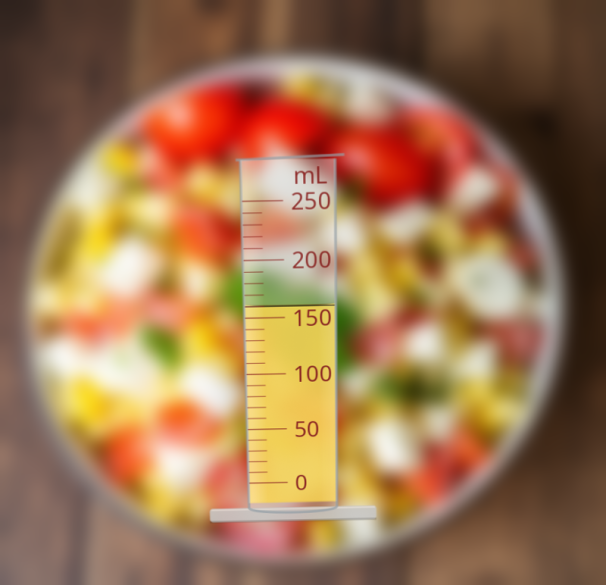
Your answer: 160 mL
